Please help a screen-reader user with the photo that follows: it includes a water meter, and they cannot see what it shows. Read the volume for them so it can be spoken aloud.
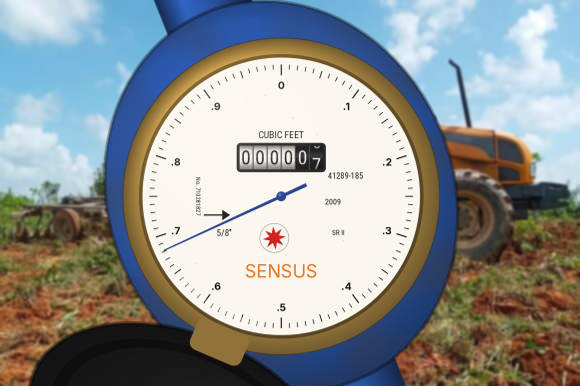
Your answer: 6.68 ft³
